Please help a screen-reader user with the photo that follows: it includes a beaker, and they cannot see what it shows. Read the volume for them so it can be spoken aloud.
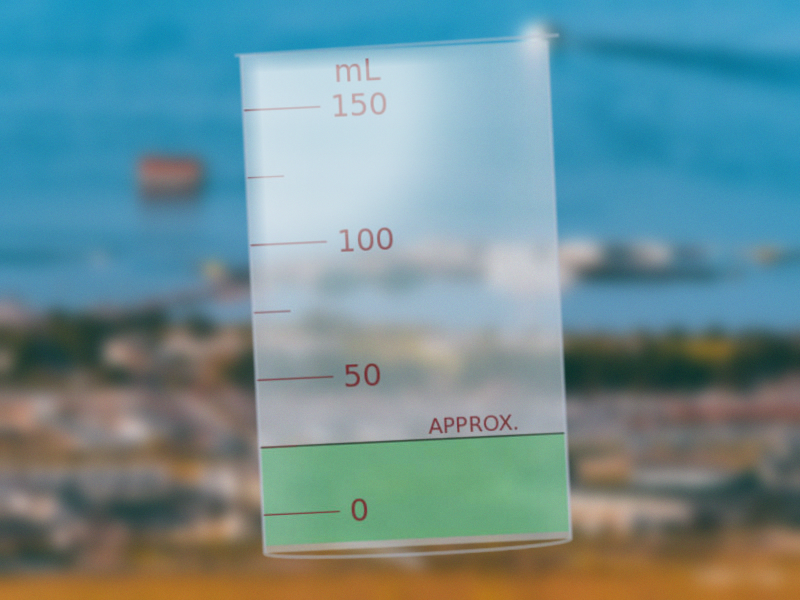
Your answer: 25 mL
